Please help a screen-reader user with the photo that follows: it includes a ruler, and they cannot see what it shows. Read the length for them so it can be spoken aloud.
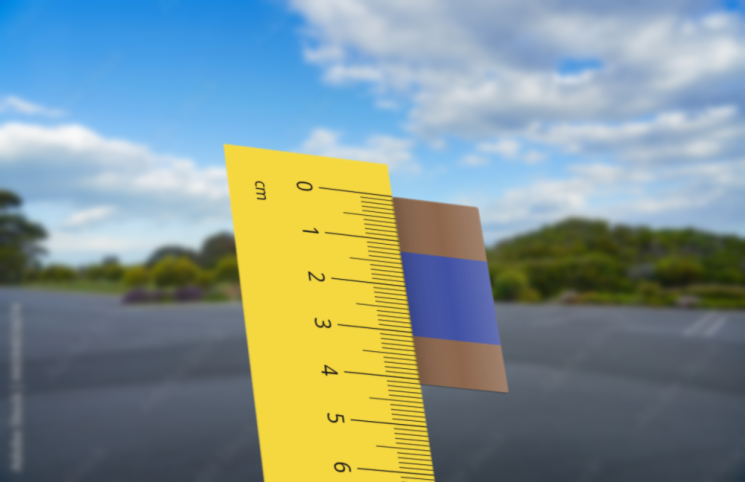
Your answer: 4.1 cm
